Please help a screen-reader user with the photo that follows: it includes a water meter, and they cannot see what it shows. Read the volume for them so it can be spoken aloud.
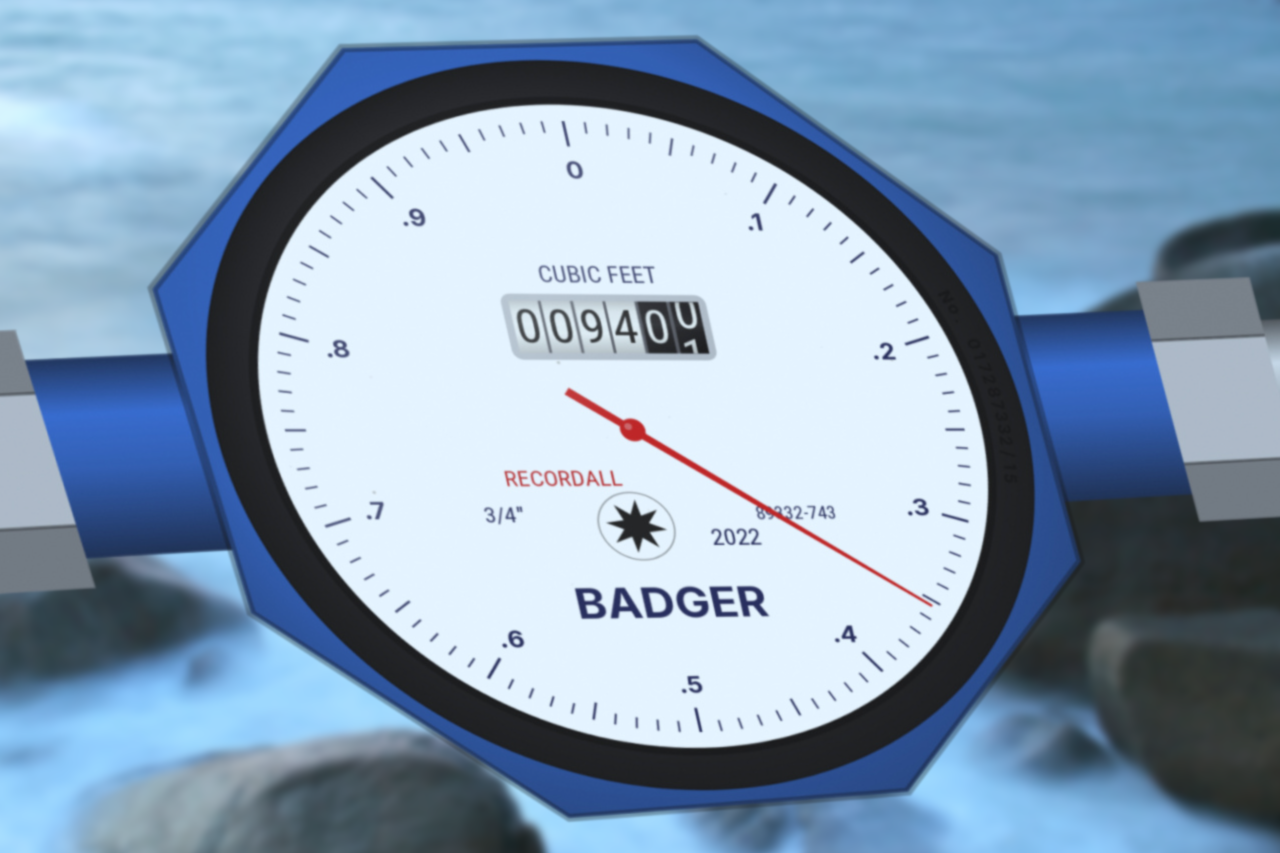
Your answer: 9400.35 ft³
